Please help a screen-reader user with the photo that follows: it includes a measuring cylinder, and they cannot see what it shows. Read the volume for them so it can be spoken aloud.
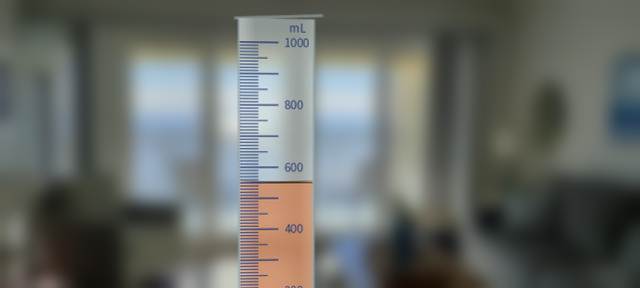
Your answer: 550 mL
